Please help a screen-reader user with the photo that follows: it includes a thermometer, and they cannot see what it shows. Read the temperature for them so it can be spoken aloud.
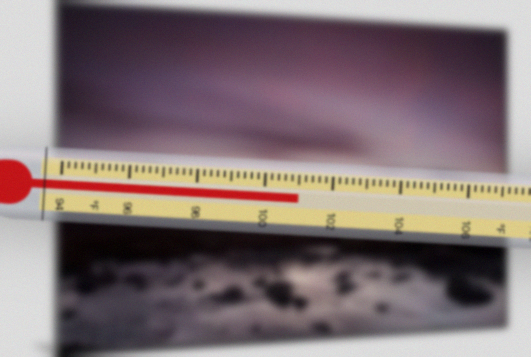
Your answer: 101 °F
